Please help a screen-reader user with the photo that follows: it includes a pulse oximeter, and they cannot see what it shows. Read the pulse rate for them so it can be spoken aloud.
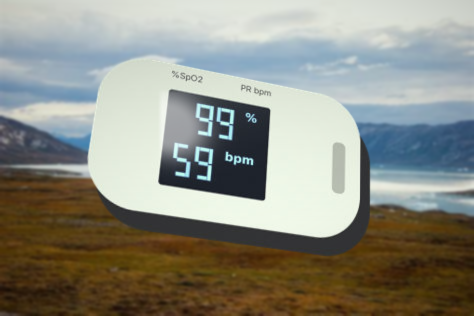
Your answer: 59 bpm
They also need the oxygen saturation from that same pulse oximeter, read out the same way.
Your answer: 99 %
